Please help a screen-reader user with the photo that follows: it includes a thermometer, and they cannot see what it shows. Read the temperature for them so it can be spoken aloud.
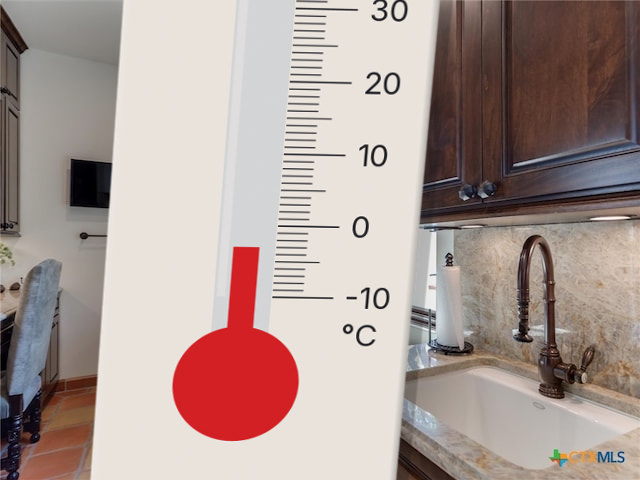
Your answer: -3 °C
